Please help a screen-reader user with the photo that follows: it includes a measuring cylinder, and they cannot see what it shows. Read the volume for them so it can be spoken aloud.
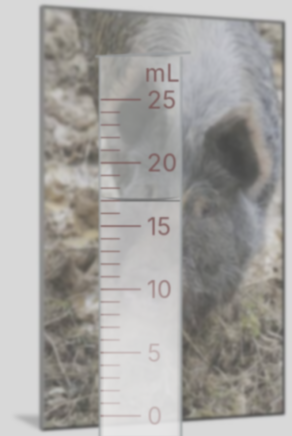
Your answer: 17 mL
